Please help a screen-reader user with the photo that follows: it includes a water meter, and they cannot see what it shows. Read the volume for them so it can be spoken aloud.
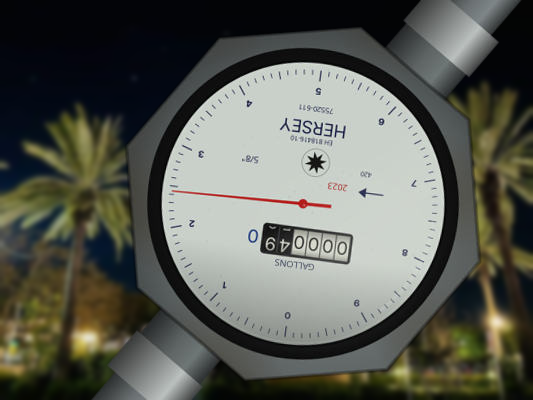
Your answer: 492.4 gal
